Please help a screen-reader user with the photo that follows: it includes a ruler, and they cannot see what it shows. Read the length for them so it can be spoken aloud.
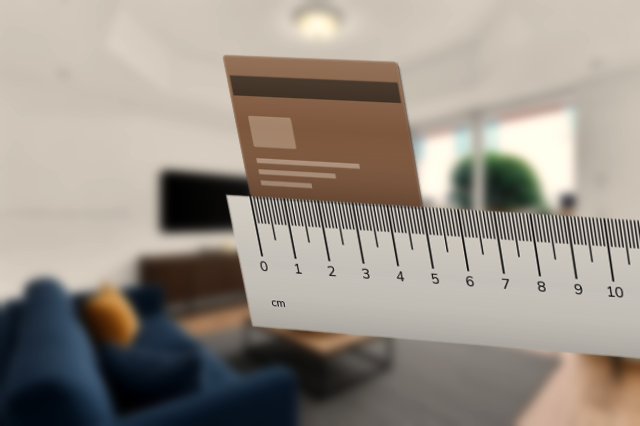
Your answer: 5 cm
